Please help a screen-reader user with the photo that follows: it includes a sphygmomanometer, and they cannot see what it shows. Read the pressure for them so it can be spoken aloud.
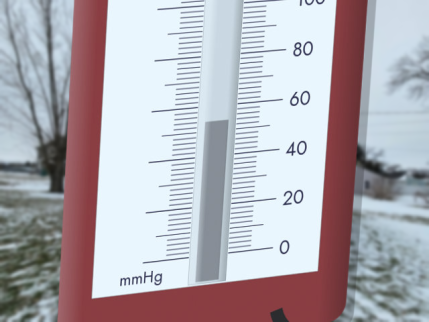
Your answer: 54 mmHg
